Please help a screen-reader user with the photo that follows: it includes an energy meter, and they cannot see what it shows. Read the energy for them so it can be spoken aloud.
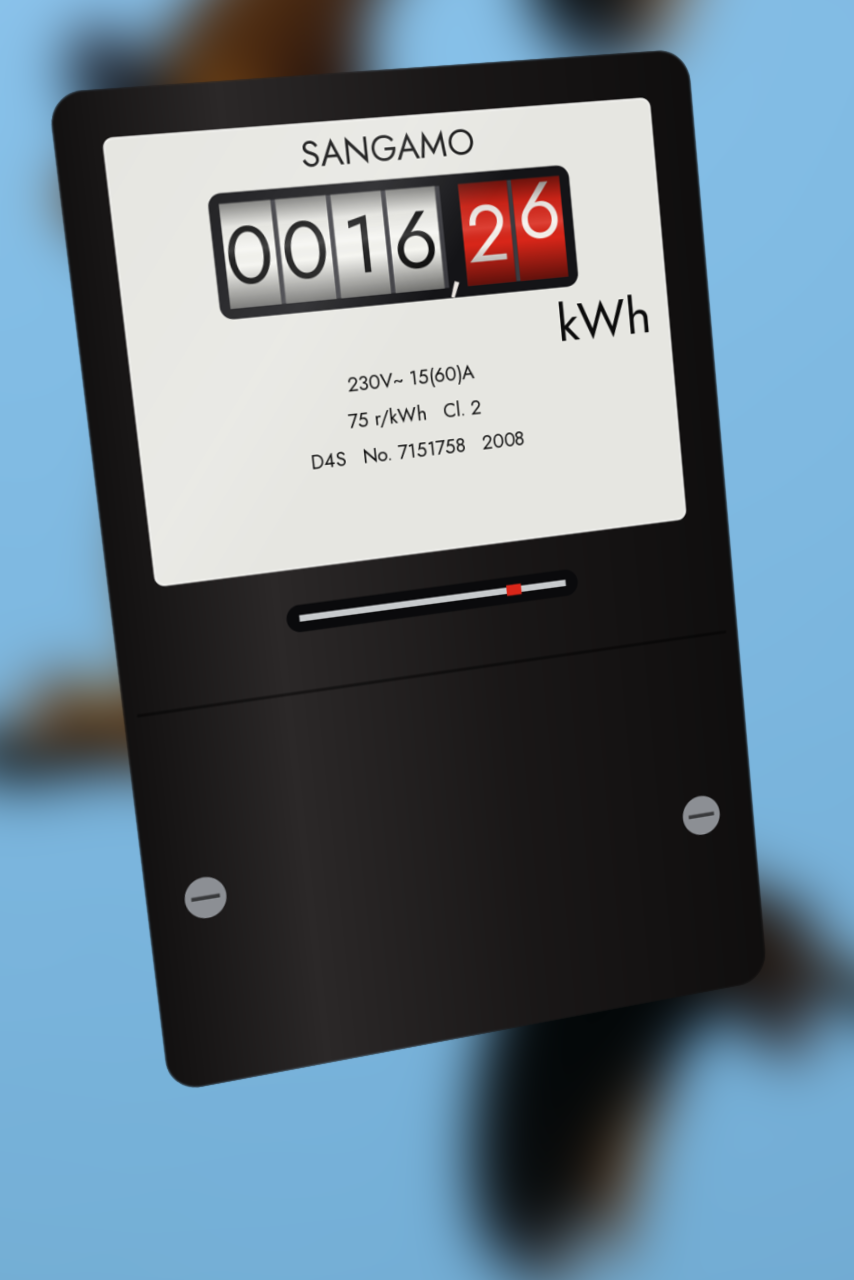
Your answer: 16.26 kWh
